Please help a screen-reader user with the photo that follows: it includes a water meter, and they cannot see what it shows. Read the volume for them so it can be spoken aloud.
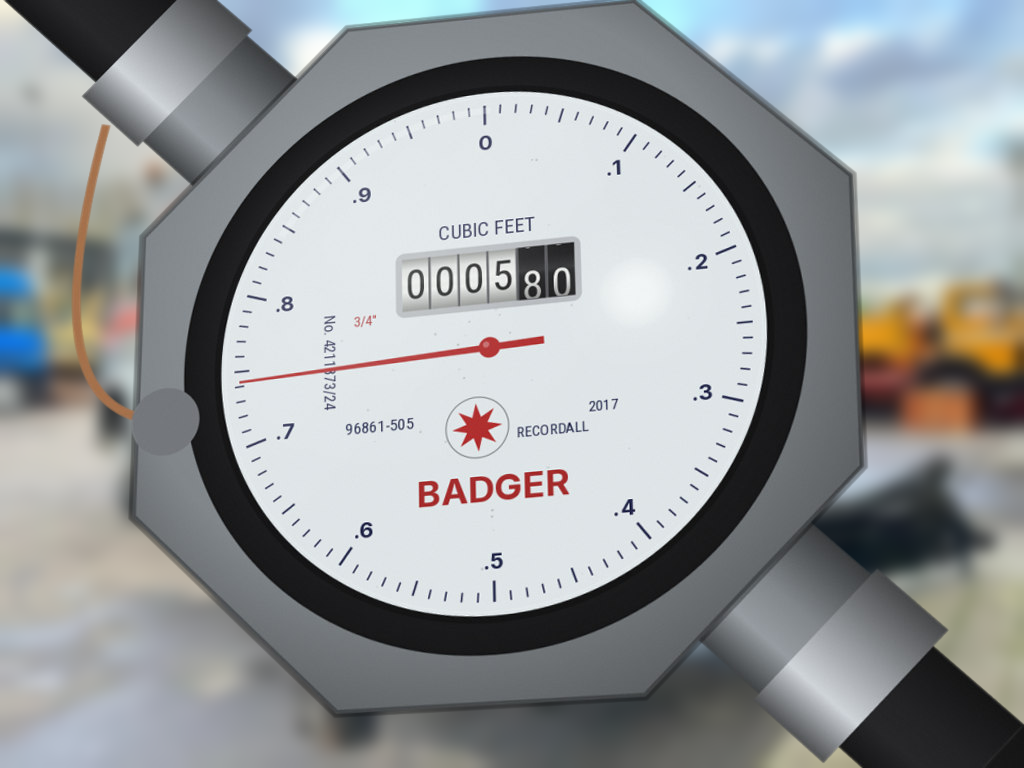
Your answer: 579.74 ft³
